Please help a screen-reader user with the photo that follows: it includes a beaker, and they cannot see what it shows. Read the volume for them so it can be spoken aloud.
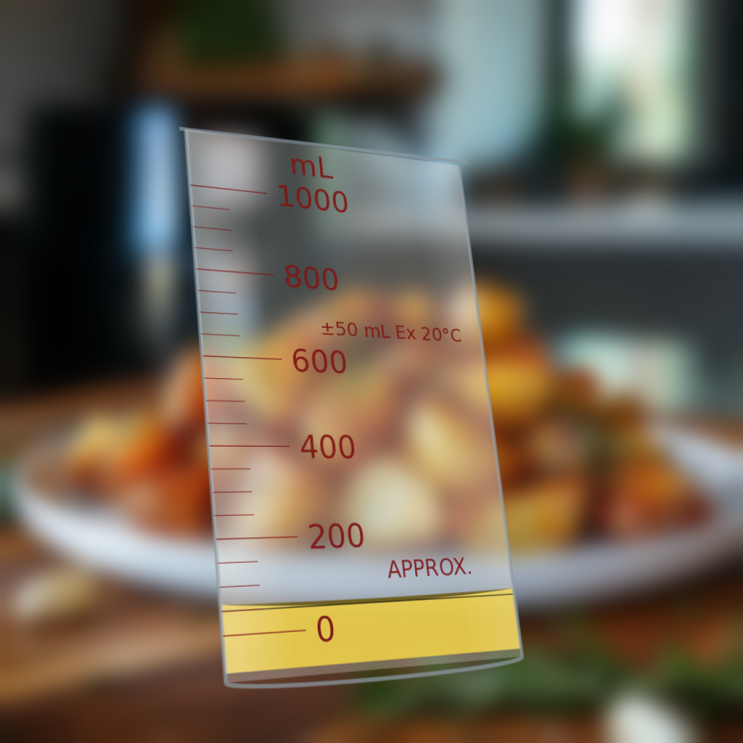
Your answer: 50 mL
